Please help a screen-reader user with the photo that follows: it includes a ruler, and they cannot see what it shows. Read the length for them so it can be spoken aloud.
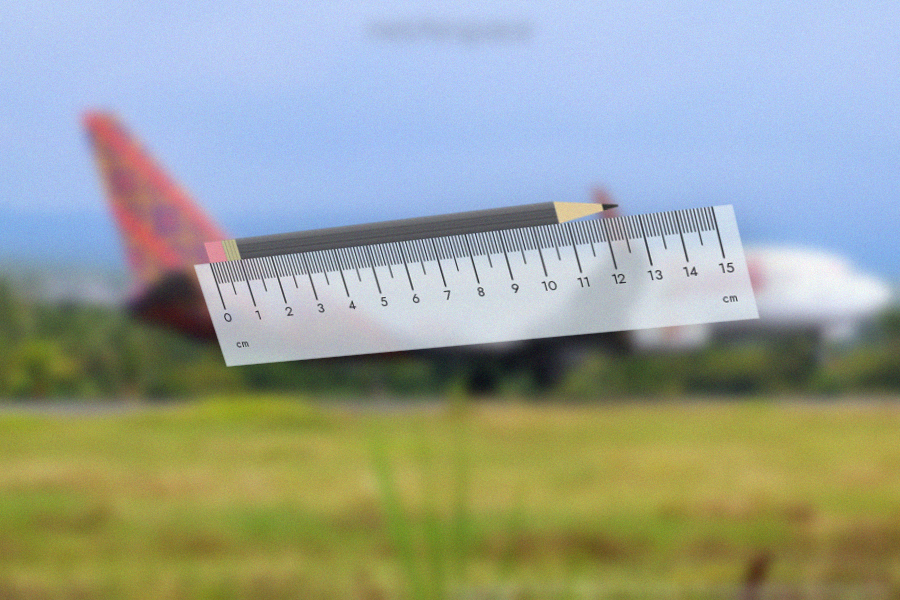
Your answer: 12.5 cm
